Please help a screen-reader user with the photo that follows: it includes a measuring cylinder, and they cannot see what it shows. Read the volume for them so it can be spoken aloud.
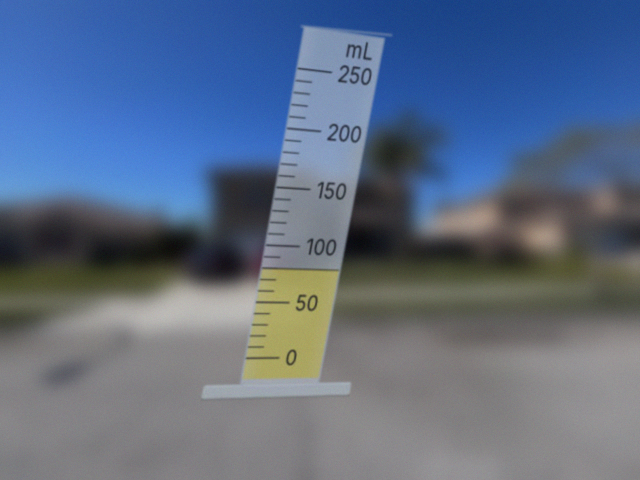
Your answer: 80 mL
